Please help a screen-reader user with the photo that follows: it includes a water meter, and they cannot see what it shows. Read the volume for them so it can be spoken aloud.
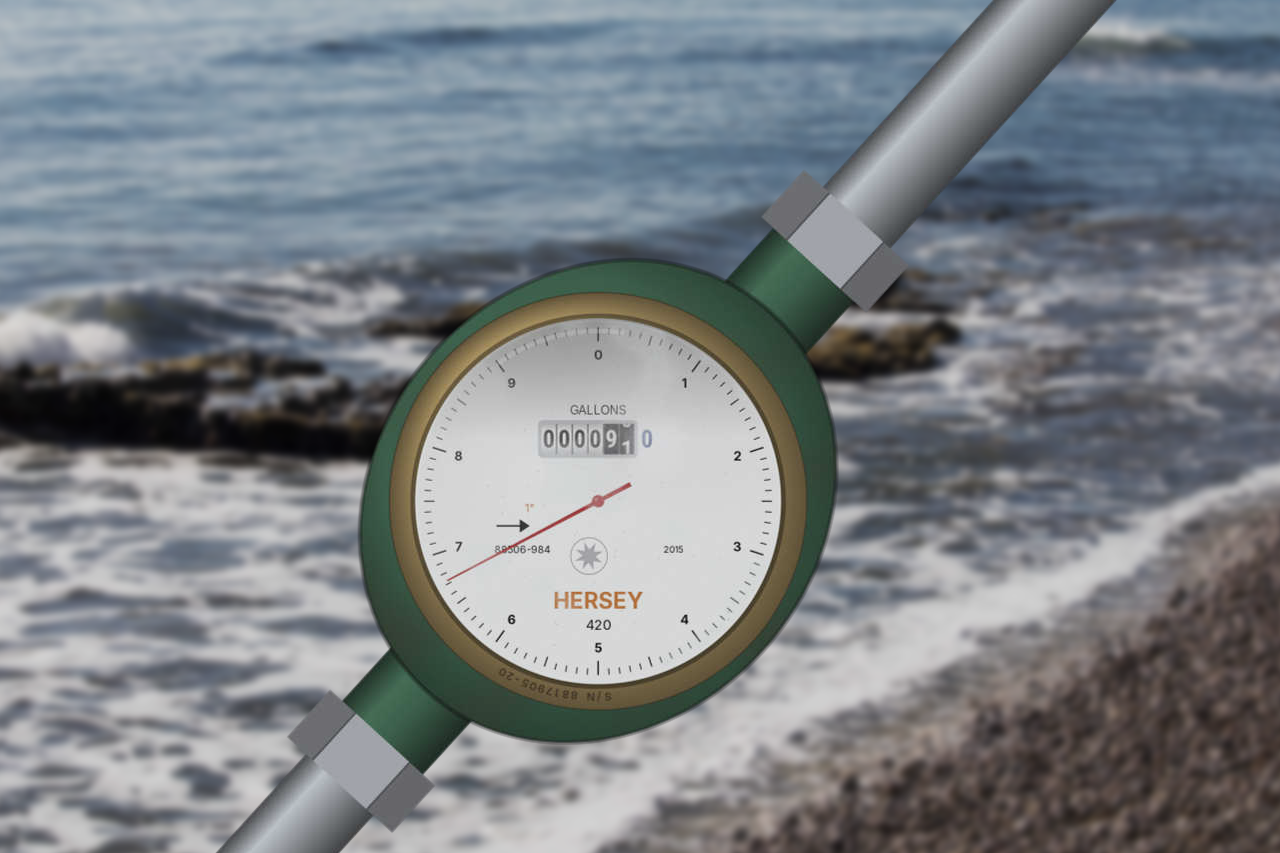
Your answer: 906.7 gal
